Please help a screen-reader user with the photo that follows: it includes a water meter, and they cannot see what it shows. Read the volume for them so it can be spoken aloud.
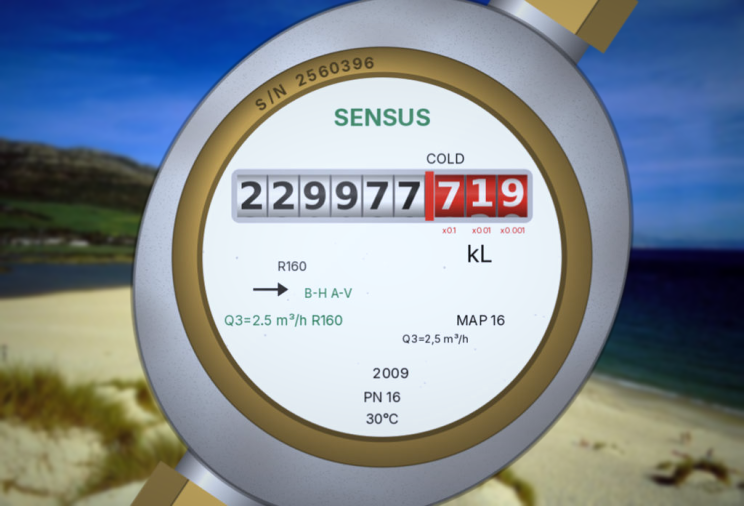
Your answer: 229977.719 kL
